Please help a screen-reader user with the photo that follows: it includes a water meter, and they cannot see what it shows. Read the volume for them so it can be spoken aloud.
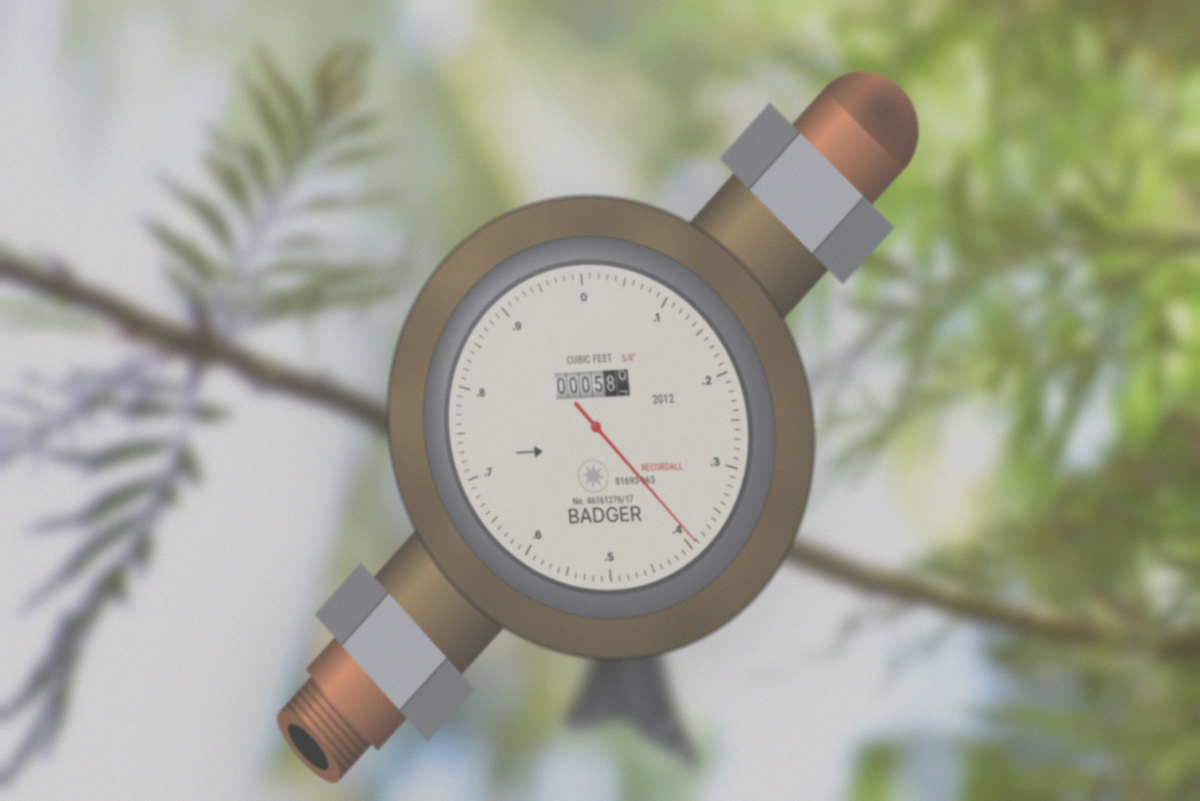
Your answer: 586.39 ft³
